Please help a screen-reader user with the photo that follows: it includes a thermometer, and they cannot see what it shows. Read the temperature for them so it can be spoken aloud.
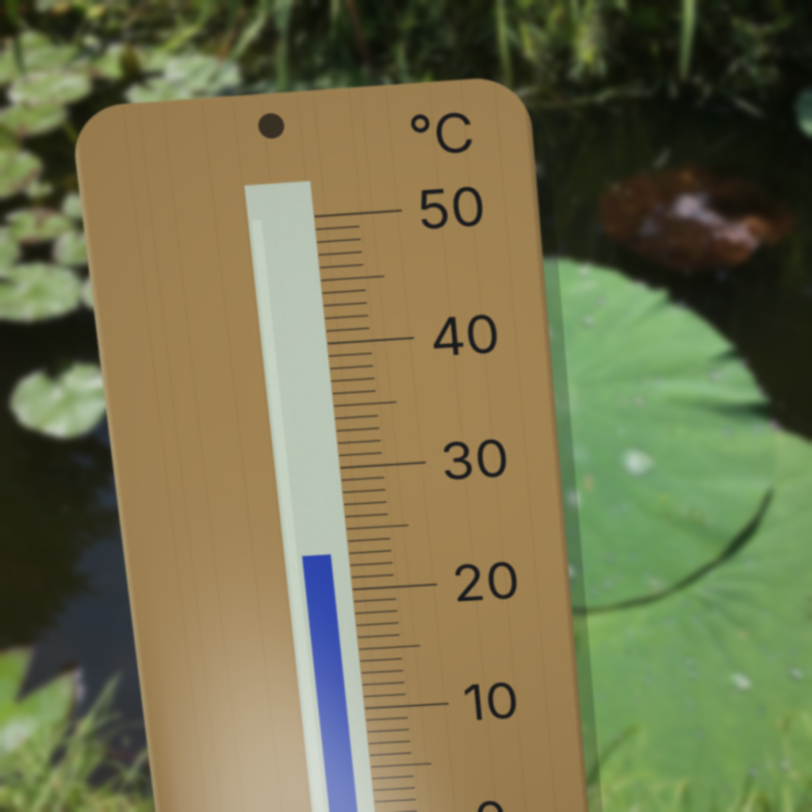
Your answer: 23 °C
